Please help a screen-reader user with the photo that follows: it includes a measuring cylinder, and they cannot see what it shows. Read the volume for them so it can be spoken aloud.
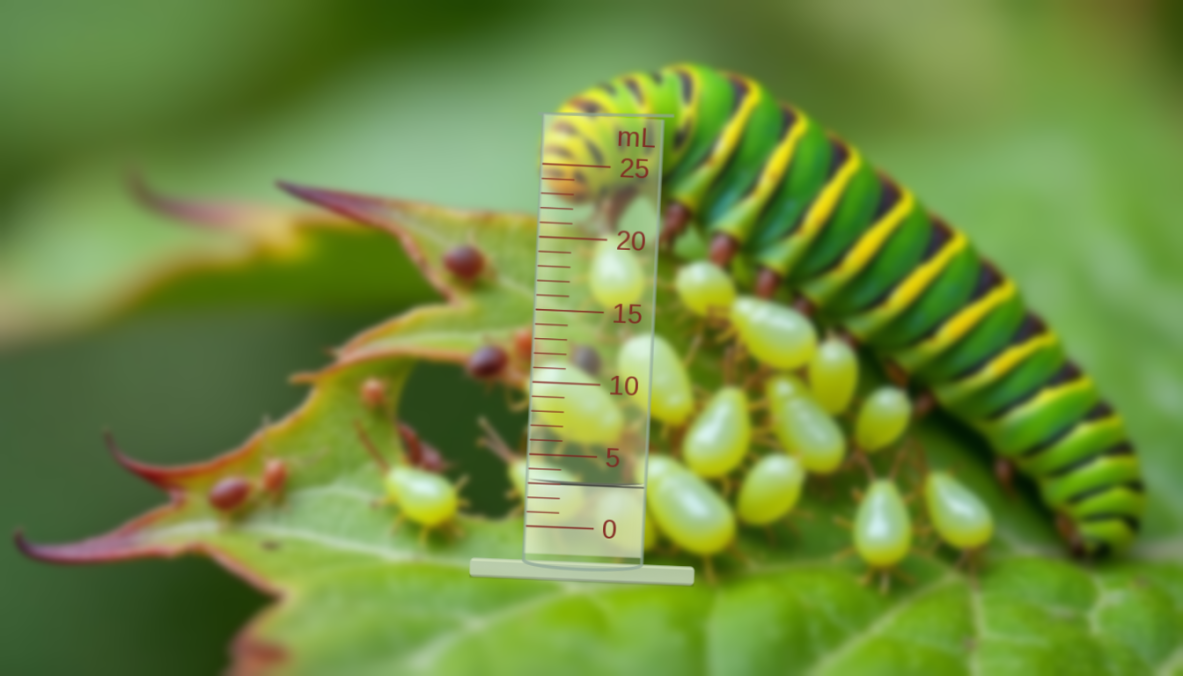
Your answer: 3 mL
